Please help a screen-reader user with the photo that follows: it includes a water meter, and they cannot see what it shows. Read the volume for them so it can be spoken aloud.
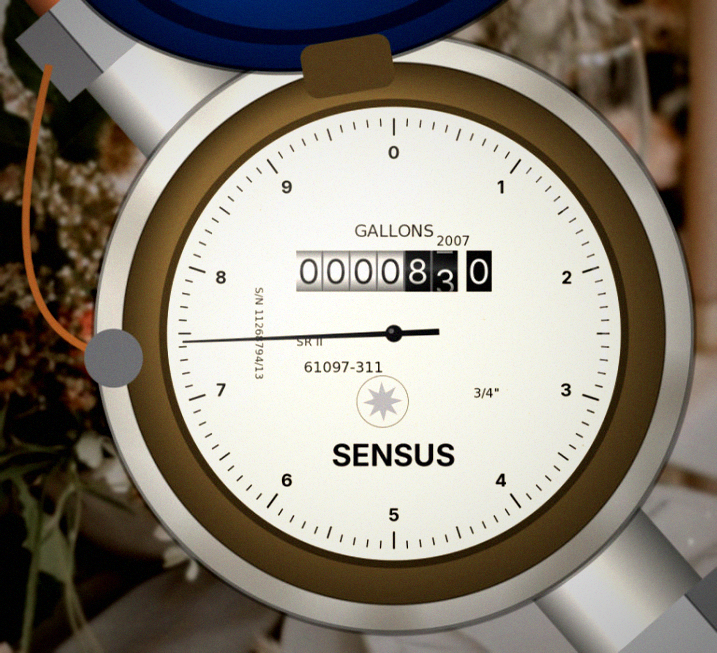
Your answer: 827.4 gal
